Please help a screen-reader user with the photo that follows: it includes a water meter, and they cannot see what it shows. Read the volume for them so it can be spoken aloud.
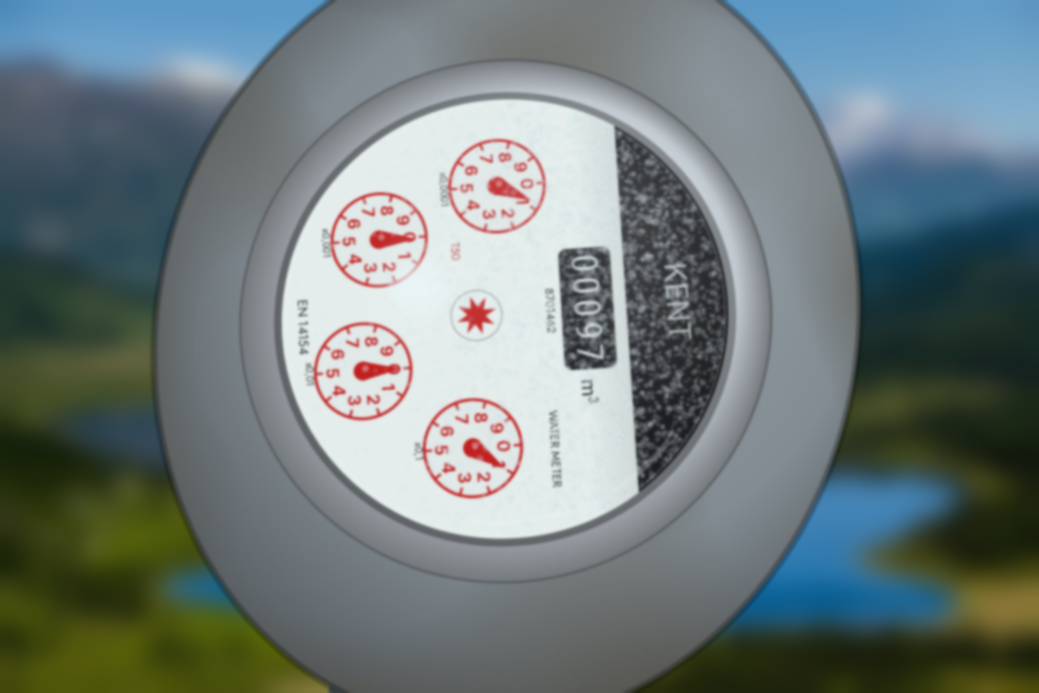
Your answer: 97.1000 m³
